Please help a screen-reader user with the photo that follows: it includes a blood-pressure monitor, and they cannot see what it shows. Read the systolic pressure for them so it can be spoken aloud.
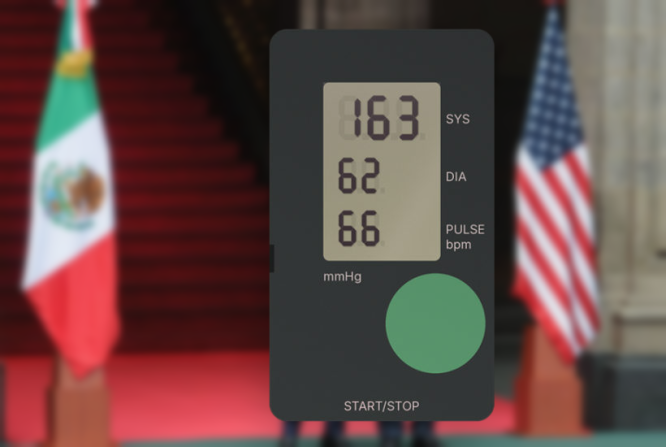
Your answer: 163 mmHg
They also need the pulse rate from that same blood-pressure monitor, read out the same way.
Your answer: 66 bpm
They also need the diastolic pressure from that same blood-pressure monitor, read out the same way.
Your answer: 62 mmHg
